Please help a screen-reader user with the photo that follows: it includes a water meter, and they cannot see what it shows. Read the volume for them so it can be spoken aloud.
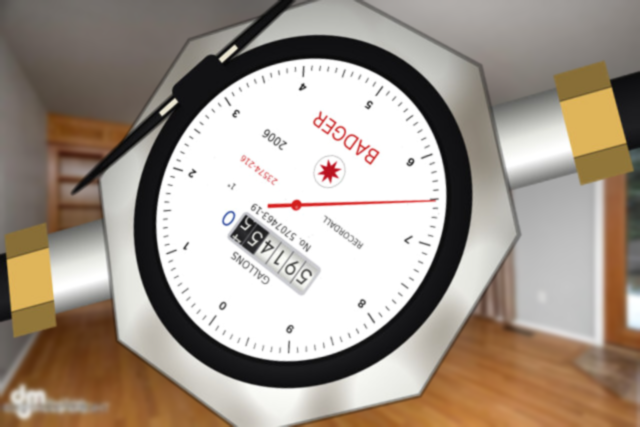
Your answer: 5914546.5 gal
